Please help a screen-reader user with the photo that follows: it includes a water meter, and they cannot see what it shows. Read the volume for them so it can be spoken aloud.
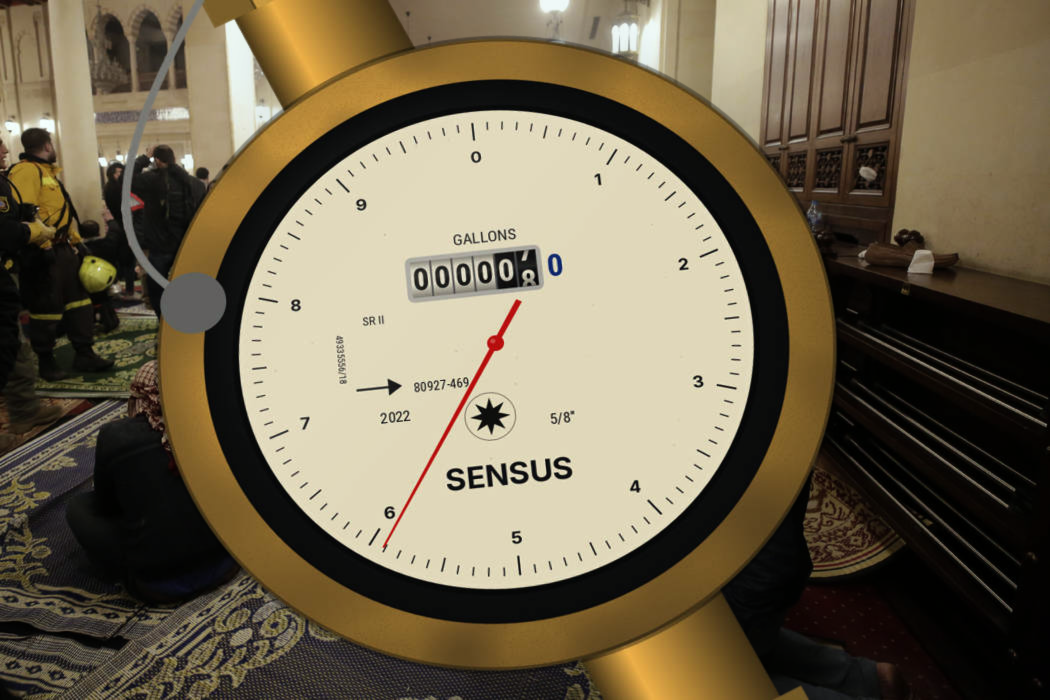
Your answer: 75.9 gal
